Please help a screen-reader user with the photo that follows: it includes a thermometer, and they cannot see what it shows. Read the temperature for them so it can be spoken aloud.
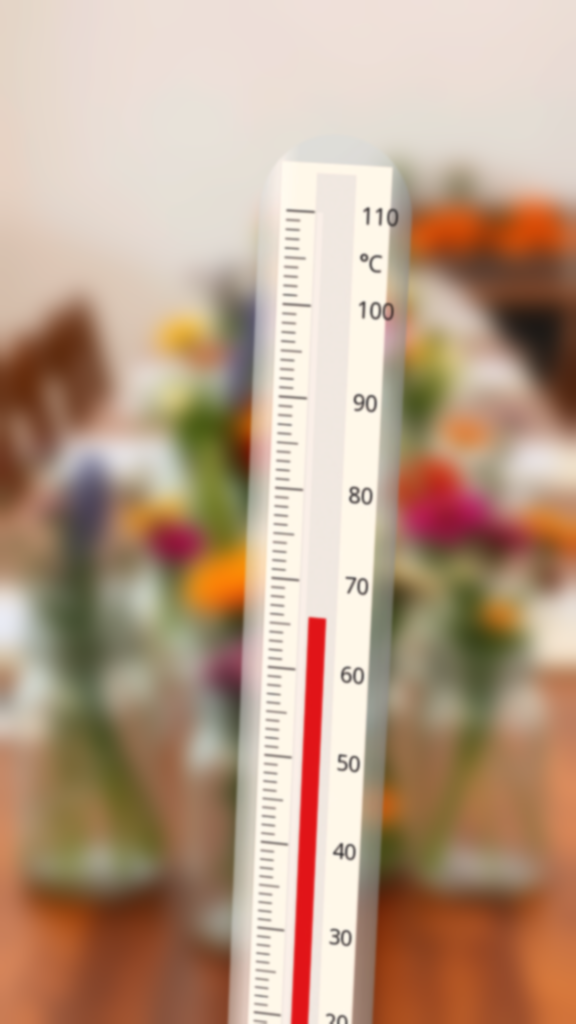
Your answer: 66 °C
